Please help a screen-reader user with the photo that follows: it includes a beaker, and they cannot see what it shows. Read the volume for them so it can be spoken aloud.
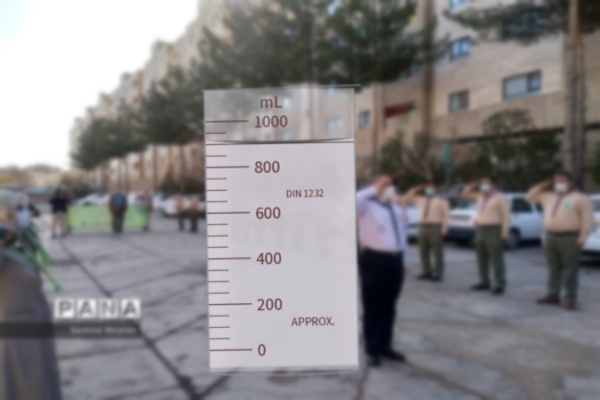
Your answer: 900 mL
